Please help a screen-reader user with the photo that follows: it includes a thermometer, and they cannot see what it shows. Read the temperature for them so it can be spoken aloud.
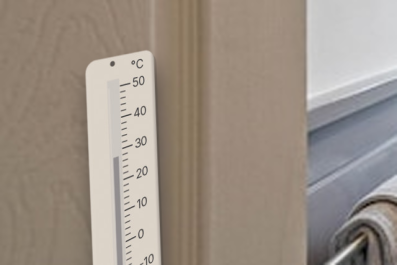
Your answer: 28 °C
